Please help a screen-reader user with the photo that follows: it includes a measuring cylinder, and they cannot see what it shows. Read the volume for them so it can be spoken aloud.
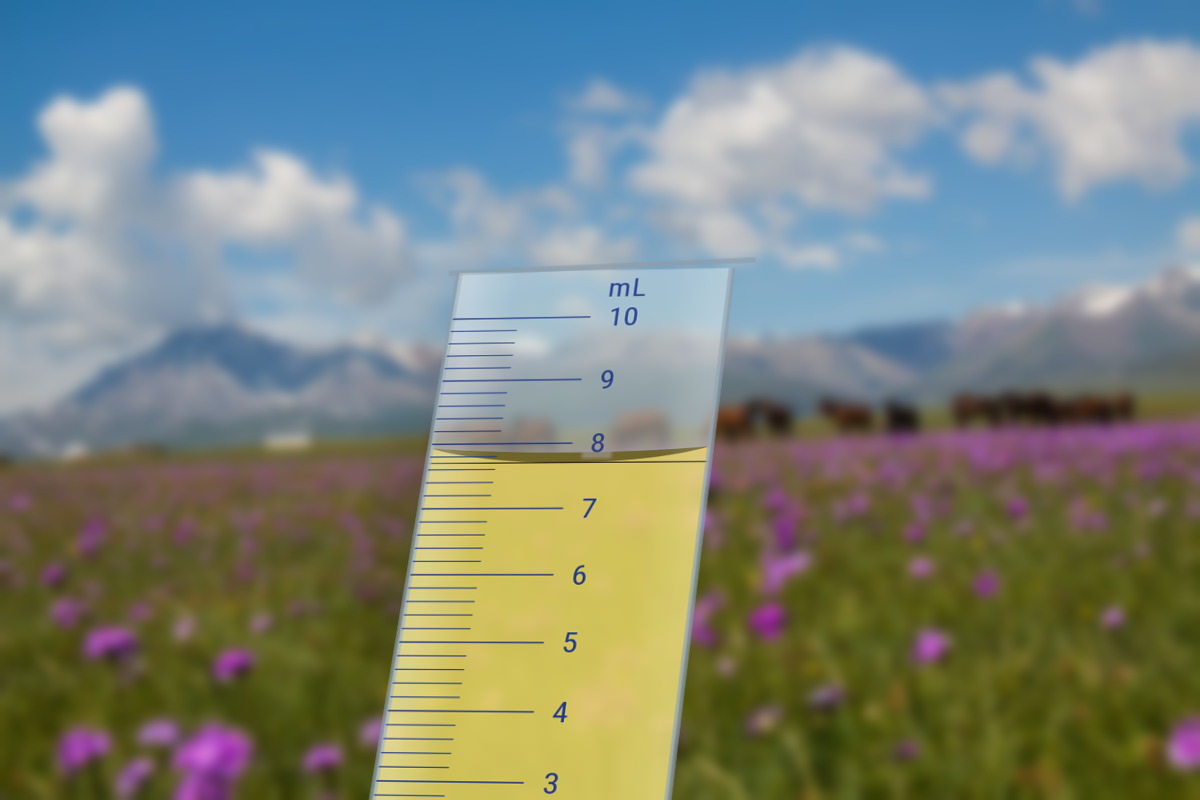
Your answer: 7.7 mL
